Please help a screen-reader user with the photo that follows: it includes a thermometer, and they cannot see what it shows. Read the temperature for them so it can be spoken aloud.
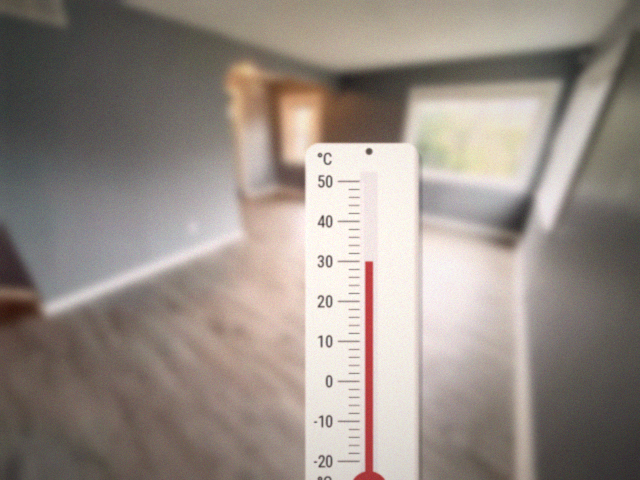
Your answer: 30 °C
